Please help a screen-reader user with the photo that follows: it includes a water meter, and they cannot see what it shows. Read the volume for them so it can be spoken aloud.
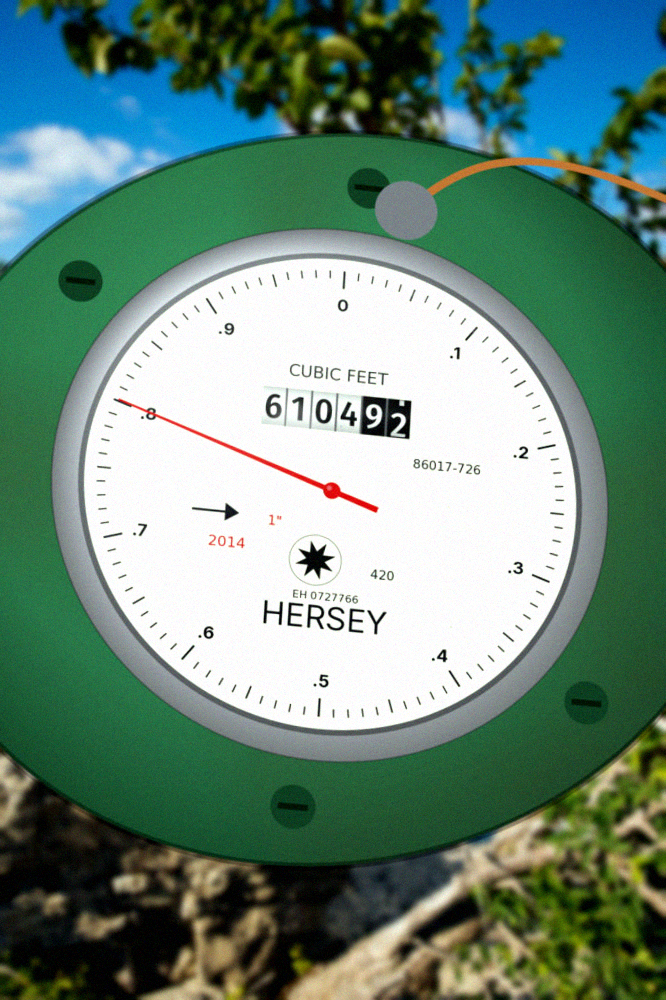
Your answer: 610491.80 ft³
